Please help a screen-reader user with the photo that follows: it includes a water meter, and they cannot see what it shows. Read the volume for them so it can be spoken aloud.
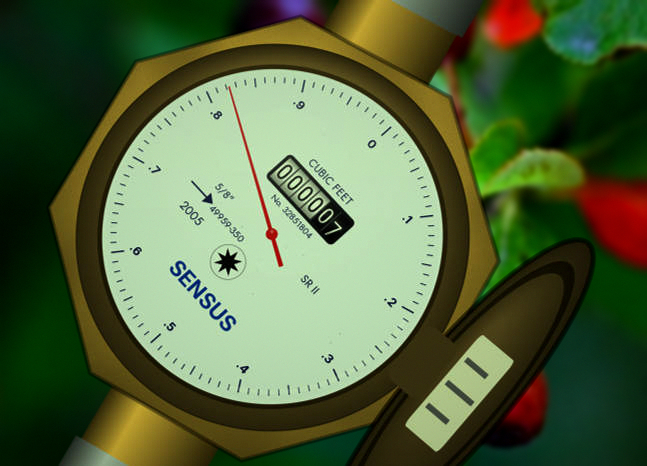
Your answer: 6.82 ft³
